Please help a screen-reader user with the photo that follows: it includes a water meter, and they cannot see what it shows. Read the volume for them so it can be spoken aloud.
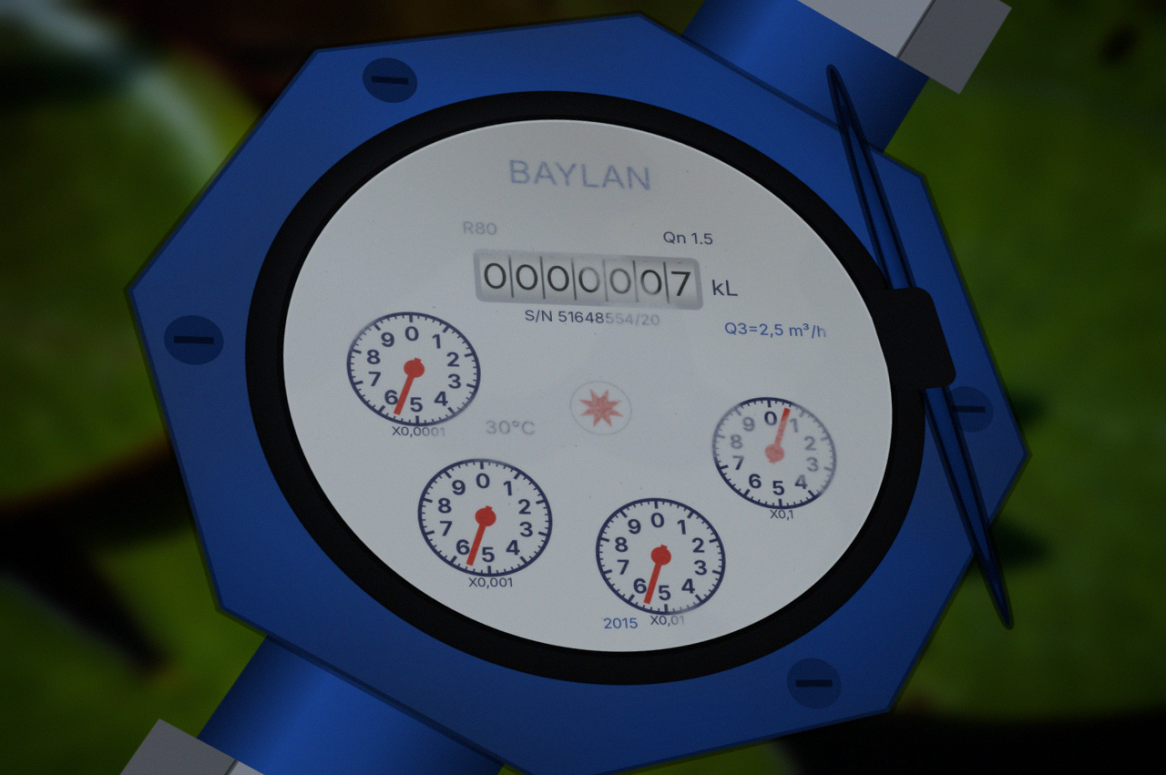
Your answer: 7.0555 kL
